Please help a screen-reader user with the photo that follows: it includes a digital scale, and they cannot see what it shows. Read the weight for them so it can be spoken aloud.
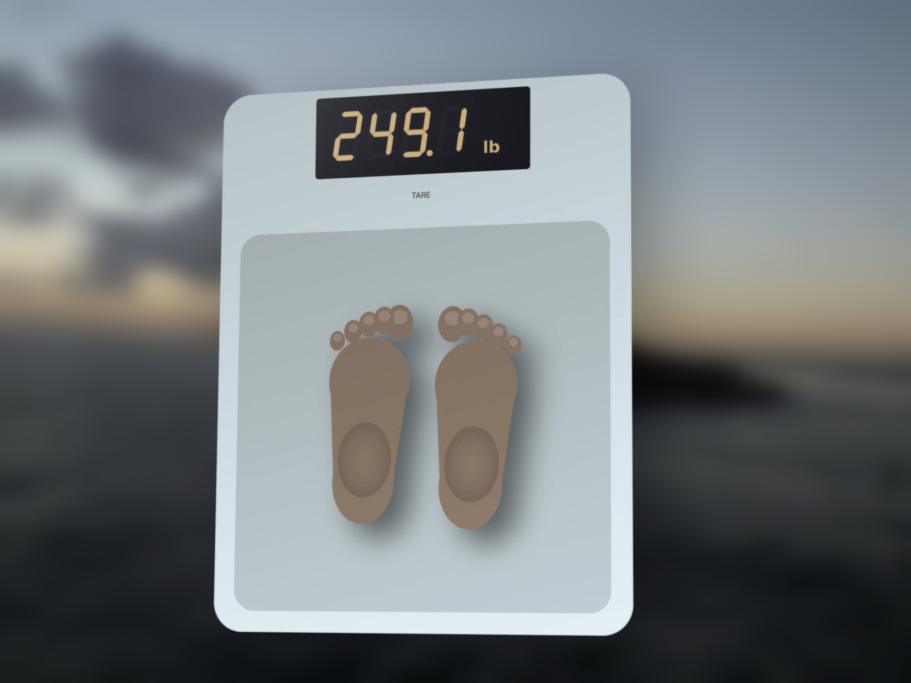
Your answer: 249.1 lb
